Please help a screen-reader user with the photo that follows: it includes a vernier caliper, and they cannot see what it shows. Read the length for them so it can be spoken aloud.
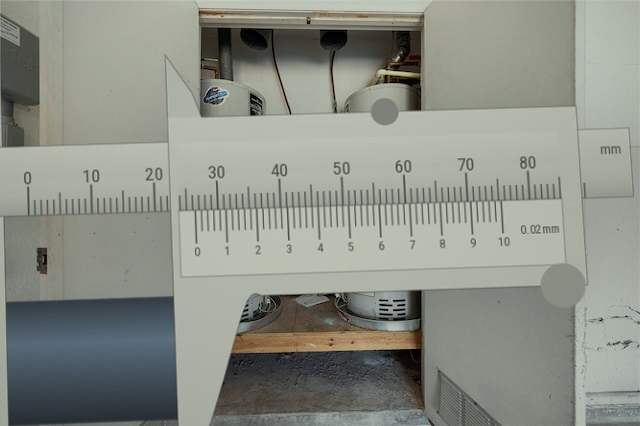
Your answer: 26.4 mm
